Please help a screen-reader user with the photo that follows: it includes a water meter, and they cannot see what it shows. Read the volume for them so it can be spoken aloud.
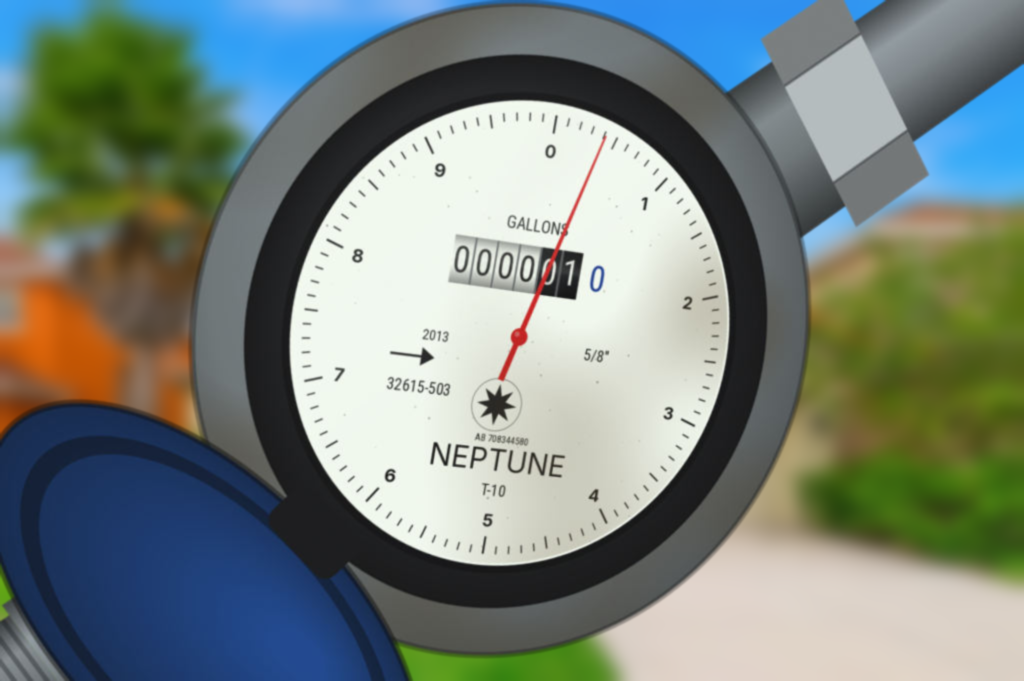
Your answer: 10.4 gal
